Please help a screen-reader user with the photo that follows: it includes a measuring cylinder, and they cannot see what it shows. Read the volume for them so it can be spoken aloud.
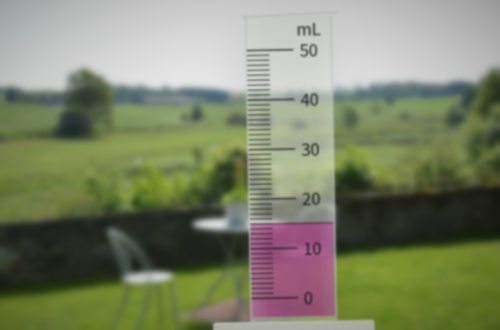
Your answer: 15 mL
